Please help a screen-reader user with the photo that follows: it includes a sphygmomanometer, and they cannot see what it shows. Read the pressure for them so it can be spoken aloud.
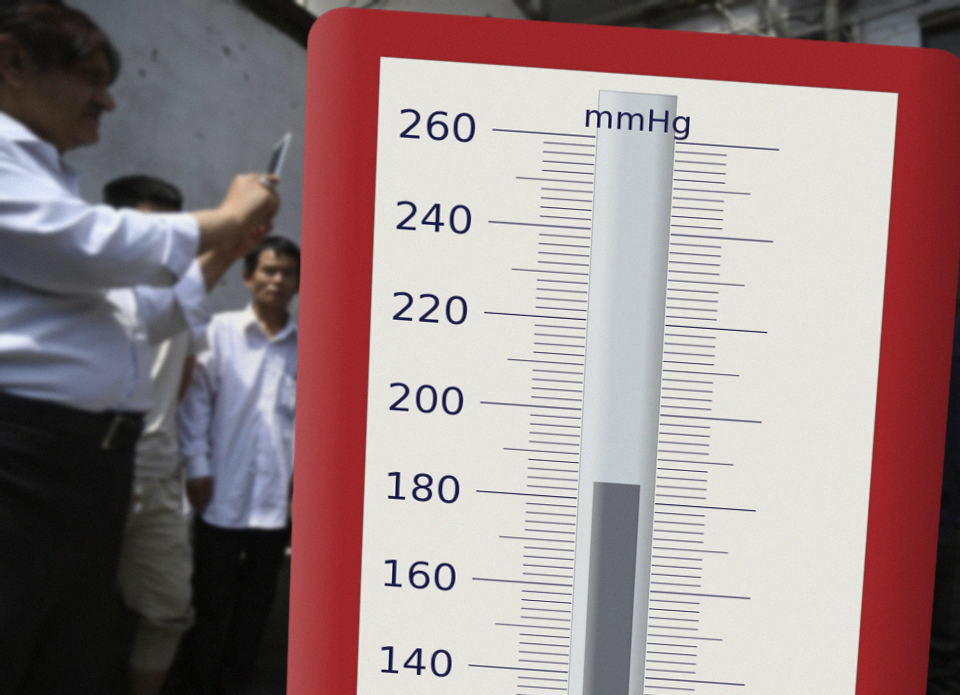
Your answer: 184 mmHg
